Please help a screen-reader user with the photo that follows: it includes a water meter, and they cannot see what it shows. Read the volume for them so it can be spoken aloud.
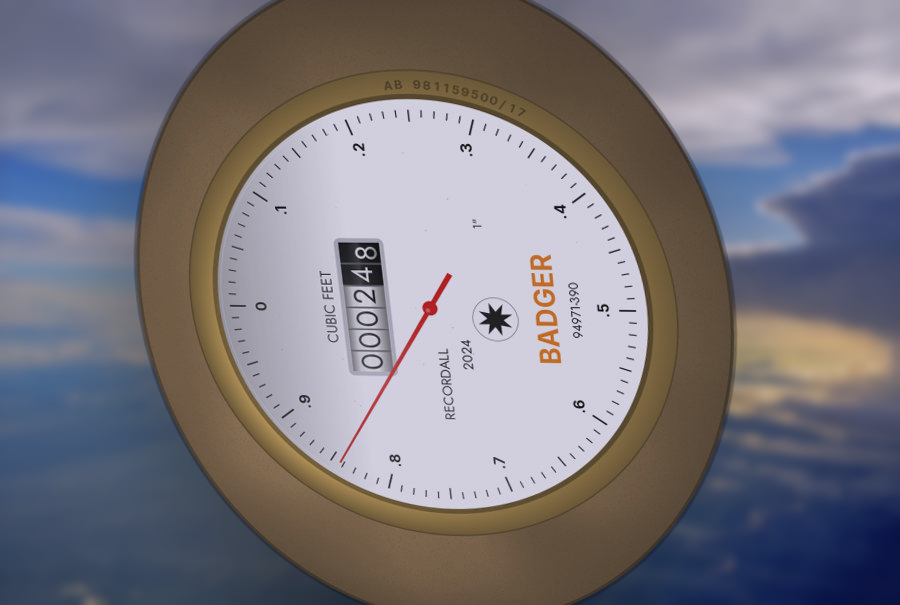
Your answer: 247.84 ft³
